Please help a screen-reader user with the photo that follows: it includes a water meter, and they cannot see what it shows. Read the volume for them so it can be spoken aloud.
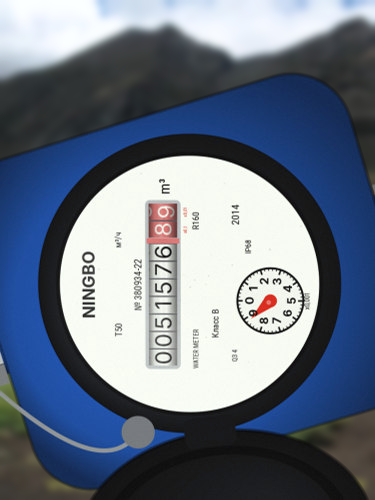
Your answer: 51576.888 m³
